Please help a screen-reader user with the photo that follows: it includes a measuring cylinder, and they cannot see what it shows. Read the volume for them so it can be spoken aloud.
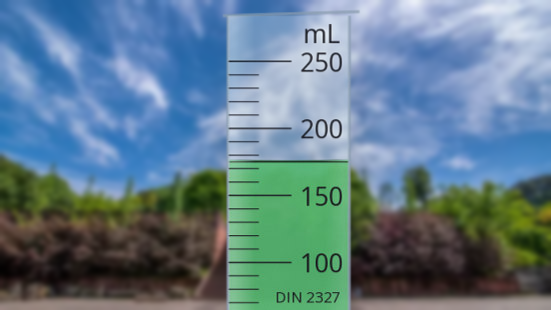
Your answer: 175 mL
